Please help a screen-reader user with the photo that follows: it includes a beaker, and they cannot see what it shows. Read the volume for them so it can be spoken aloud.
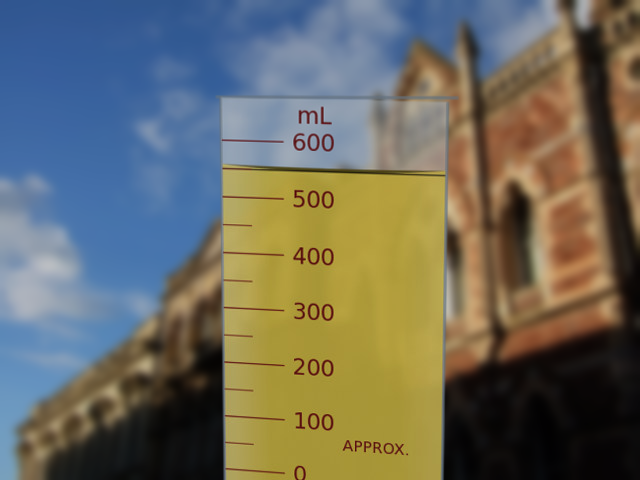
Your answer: 550 mL
